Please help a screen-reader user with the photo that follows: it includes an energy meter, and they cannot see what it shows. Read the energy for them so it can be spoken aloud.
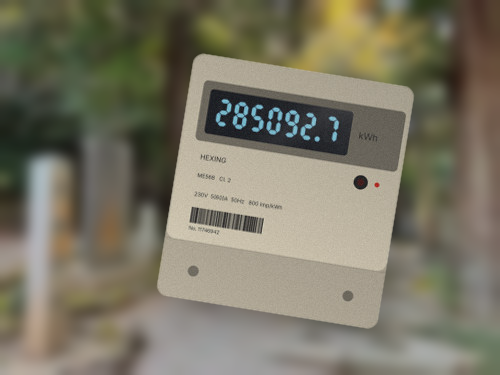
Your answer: 285092.7 kWh
